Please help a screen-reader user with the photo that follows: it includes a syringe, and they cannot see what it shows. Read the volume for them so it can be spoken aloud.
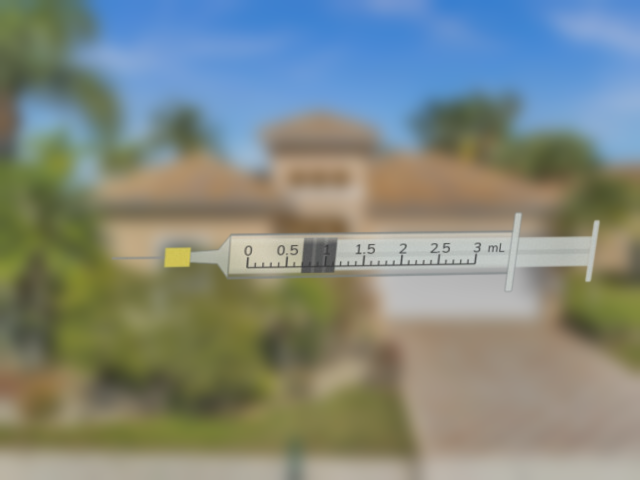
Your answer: 0.7 mL
